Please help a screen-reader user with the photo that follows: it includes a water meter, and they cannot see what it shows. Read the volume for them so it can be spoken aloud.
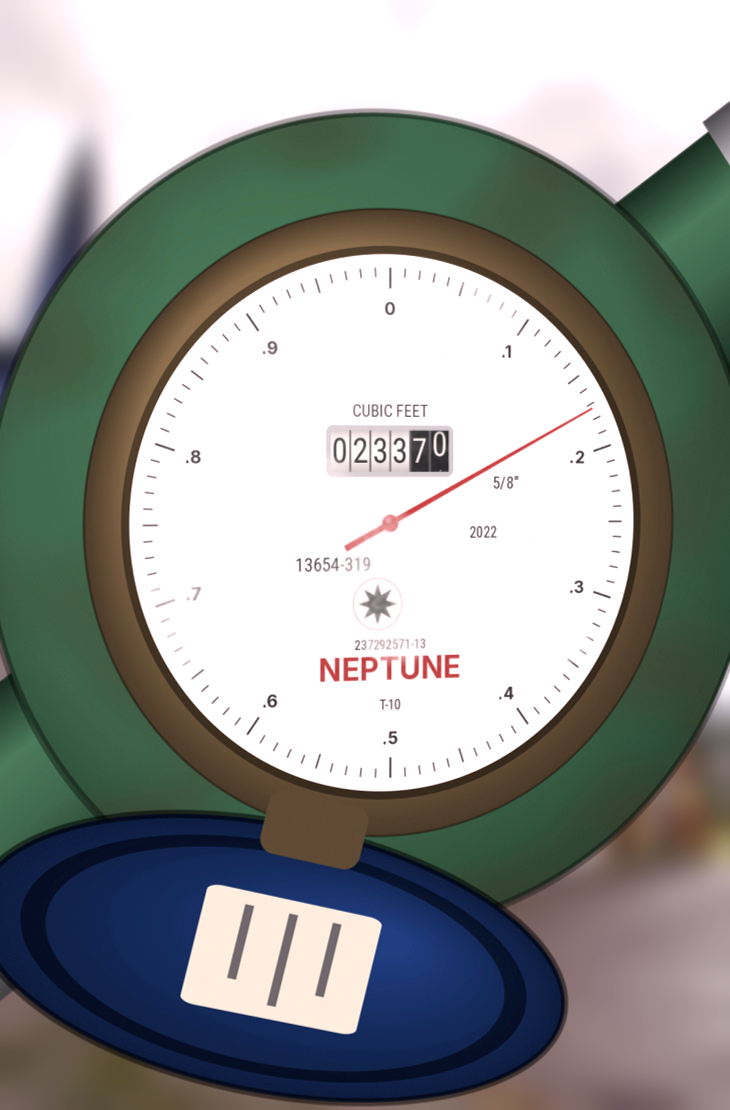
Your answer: 23370.17 ft³
